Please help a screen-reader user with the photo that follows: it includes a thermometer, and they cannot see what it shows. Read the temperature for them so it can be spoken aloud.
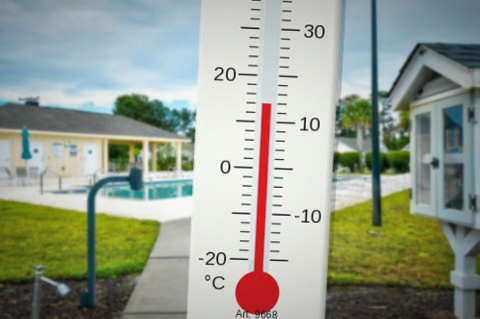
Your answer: 14 °C
